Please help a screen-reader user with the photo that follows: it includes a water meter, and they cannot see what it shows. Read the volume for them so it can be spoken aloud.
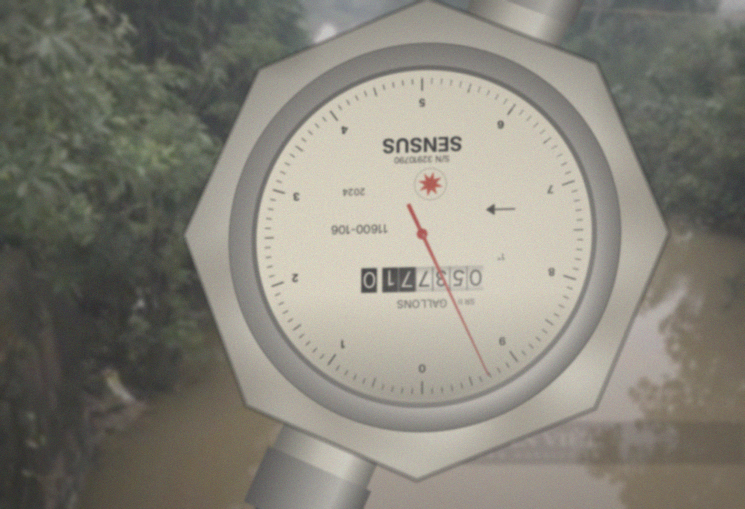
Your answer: 537709.3 gal
